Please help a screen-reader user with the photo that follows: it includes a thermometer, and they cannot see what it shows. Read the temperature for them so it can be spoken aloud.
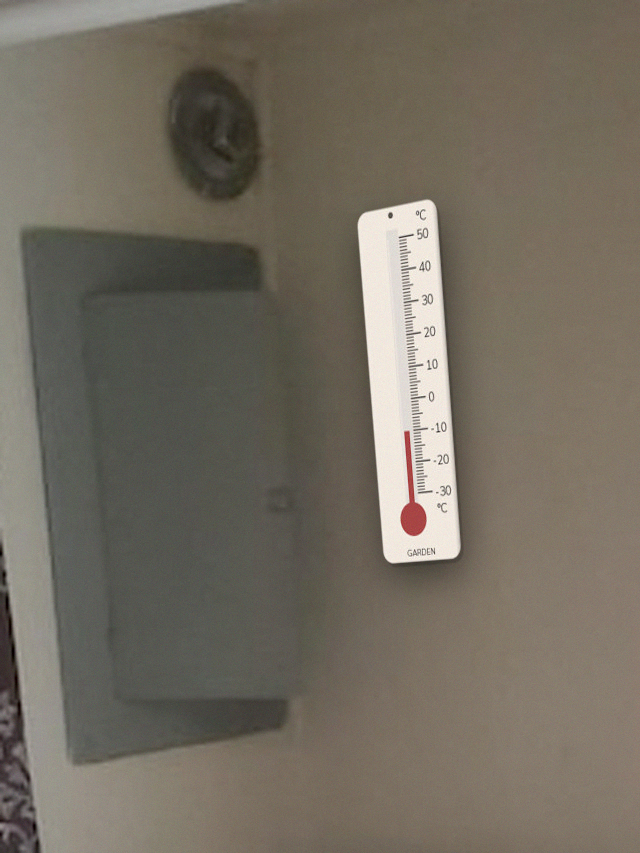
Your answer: -10 °C
